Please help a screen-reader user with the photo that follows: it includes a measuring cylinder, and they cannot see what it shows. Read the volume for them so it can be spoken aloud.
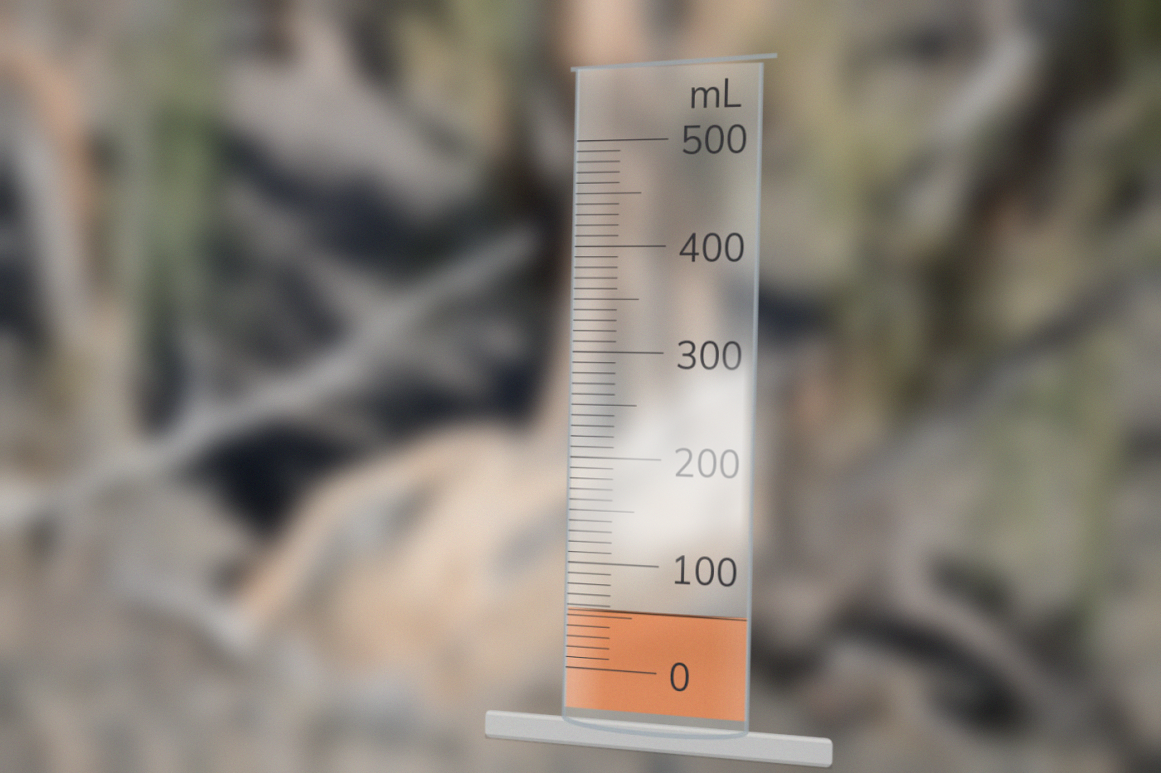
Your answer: 55 mL
